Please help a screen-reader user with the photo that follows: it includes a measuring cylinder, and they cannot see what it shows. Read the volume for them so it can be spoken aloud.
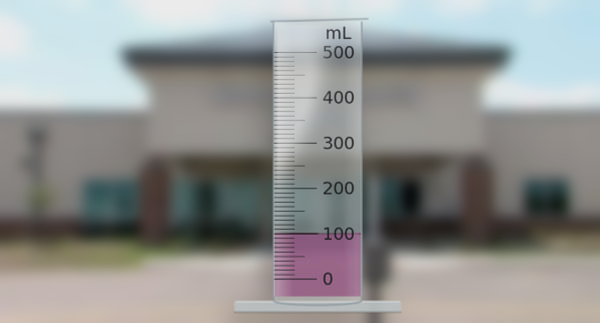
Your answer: 100 mL
